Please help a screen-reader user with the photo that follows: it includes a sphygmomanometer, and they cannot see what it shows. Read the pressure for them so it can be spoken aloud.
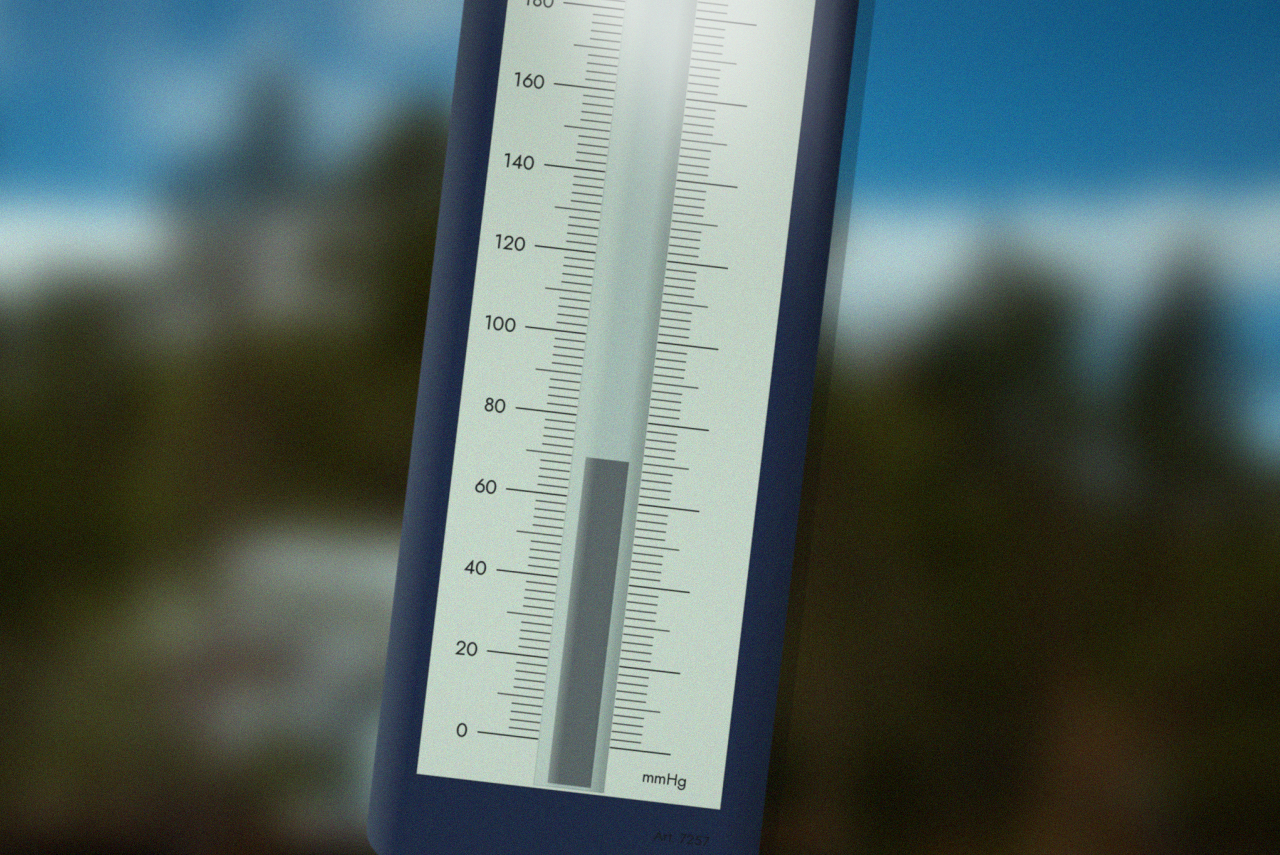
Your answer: 70 mmHg
